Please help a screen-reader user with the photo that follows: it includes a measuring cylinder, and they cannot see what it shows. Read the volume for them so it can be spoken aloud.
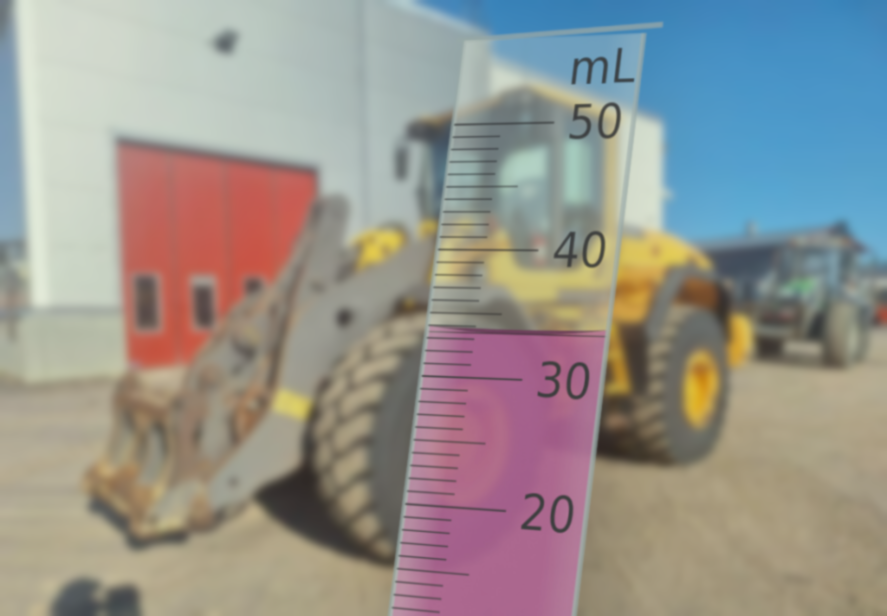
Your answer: 33.5 mL
